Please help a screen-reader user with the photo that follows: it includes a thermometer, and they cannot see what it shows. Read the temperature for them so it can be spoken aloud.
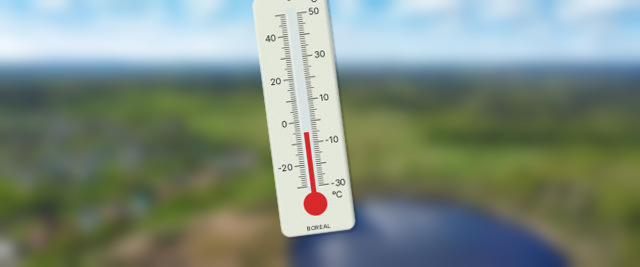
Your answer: -5 °C
